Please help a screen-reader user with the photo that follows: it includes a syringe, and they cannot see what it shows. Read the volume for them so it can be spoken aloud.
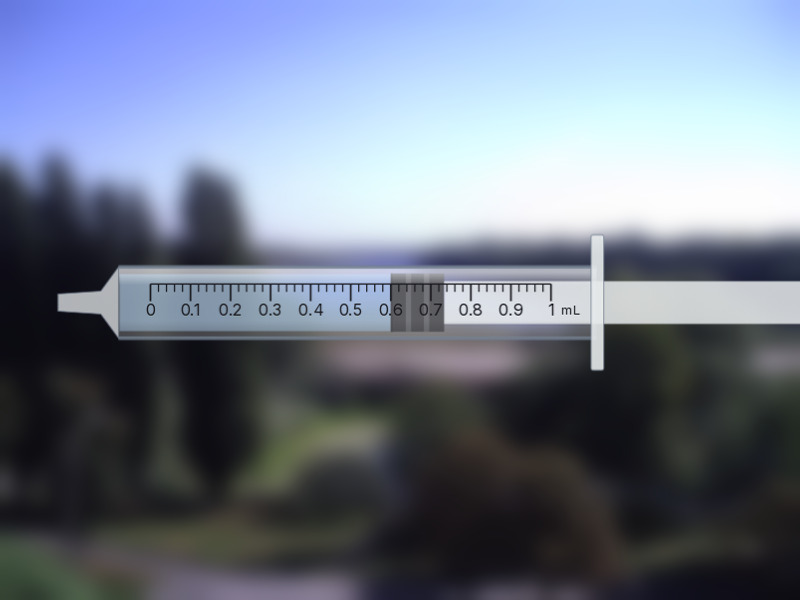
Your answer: 0.6 mL
